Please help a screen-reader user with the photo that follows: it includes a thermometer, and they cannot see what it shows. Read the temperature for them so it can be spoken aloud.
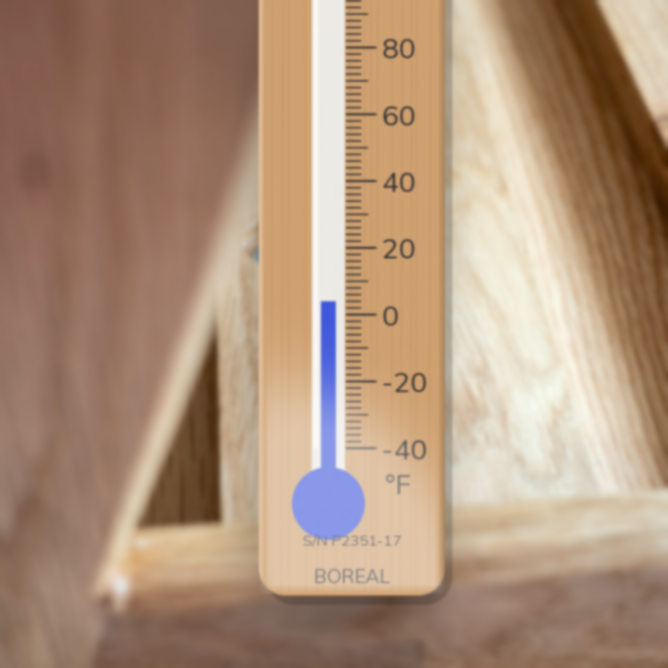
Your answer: 4 °F
